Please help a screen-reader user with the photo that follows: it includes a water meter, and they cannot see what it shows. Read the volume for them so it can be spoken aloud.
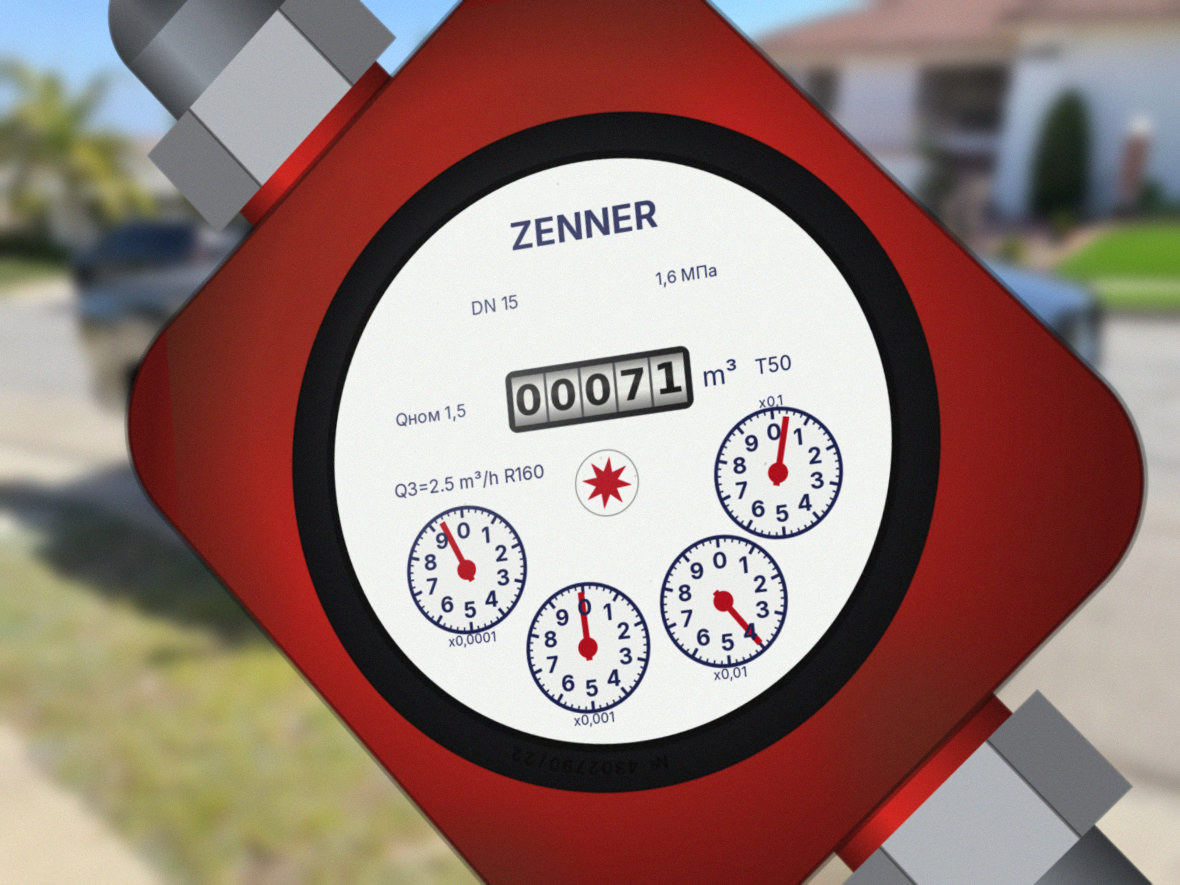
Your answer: 71.0399 m³
